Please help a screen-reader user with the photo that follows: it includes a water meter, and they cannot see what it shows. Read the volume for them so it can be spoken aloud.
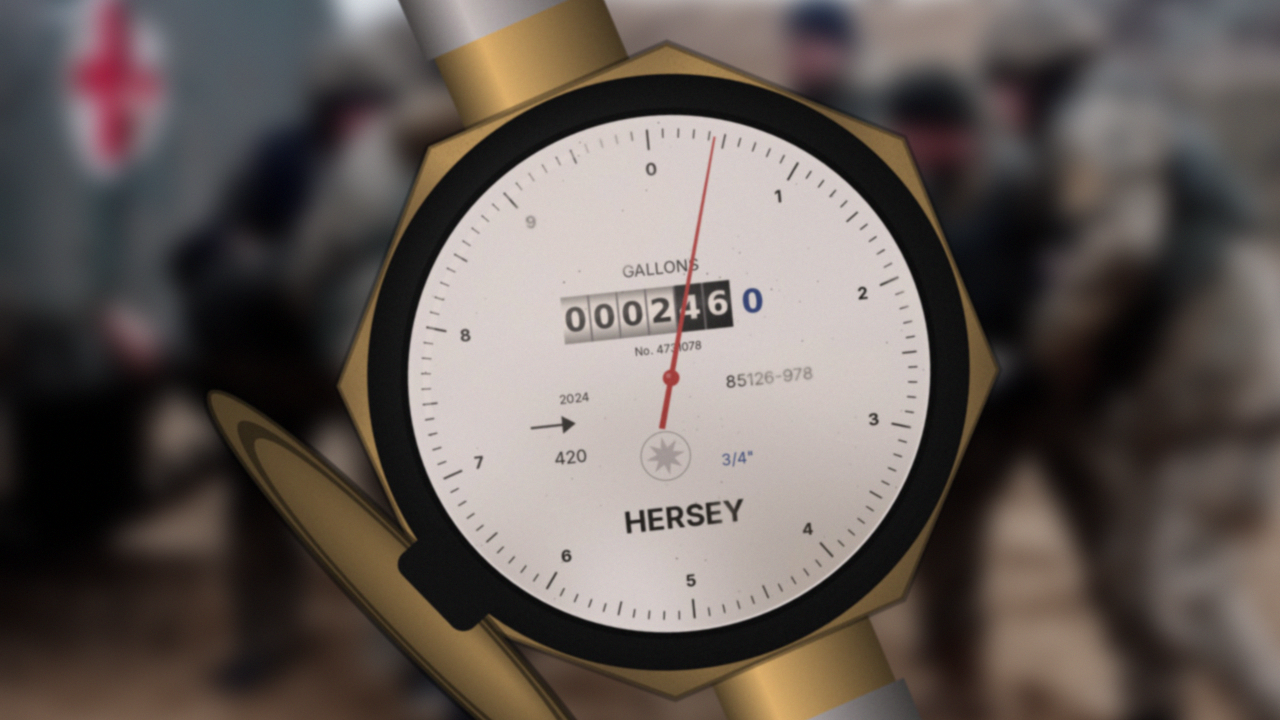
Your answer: 2460.4 gal
